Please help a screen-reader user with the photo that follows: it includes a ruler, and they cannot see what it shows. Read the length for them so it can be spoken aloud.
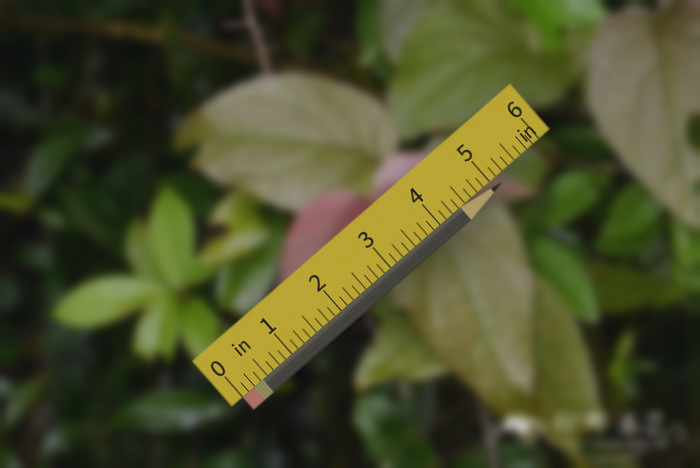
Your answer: 5.125 in
